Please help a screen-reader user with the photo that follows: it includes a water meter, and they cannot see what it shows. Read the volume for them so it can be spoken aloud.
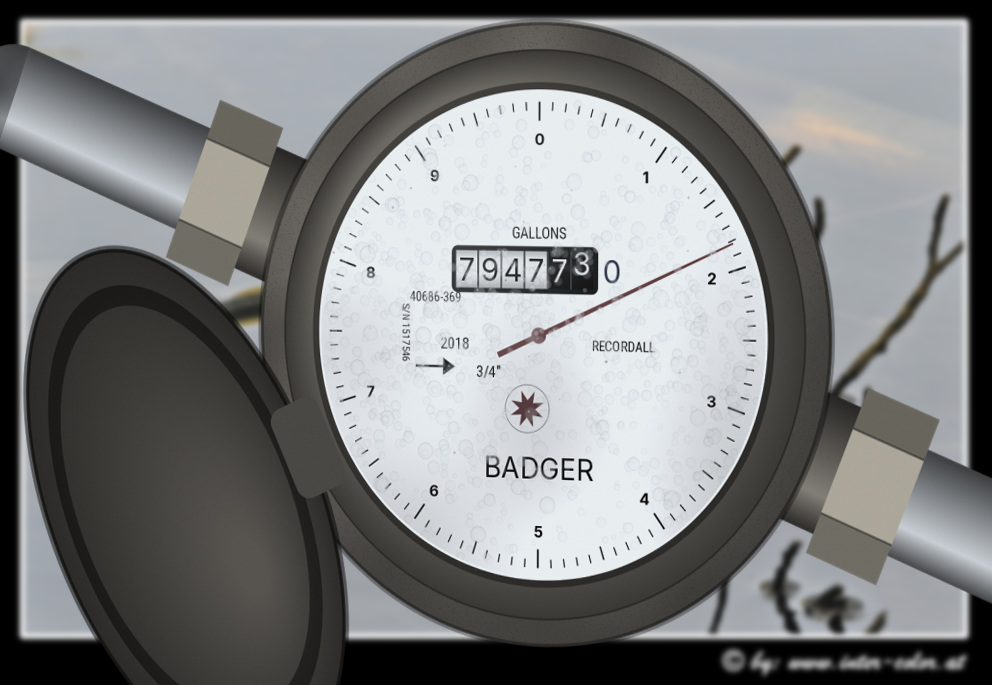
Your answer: 7947731.8 gal
